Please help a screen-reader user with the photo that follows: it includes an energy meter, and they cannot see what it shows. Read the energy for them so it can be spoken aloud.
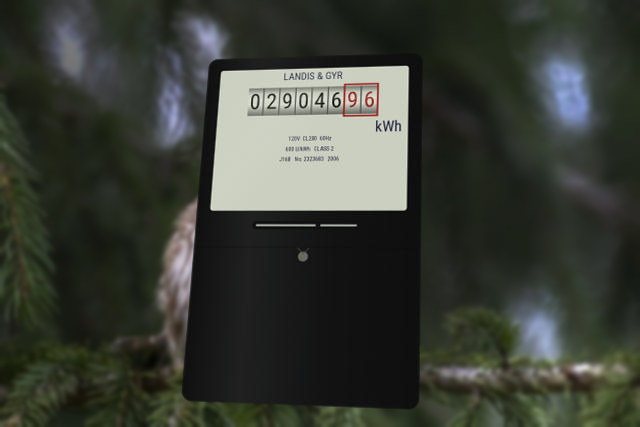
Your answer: 29046.96 kWh
